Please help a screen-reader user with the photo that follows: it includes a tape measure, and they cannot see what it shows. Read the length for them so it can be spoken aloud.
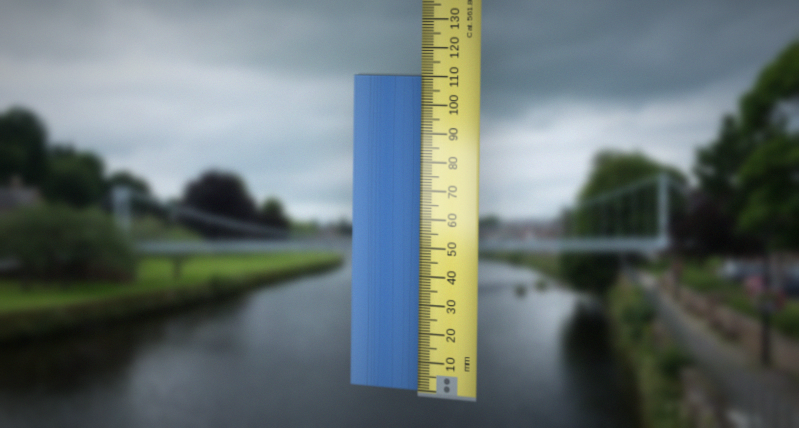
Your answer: 110 mm
